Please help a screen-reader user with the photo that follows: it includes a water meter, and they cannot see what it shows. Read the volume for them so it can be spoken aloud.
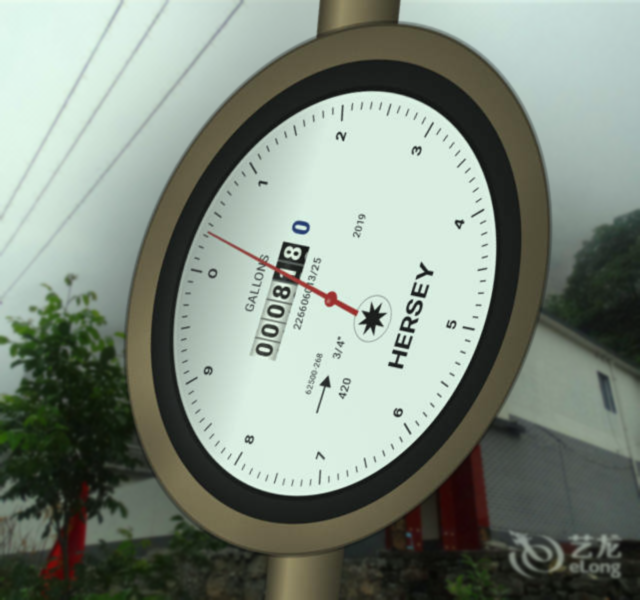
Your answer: 8180.3 gal
